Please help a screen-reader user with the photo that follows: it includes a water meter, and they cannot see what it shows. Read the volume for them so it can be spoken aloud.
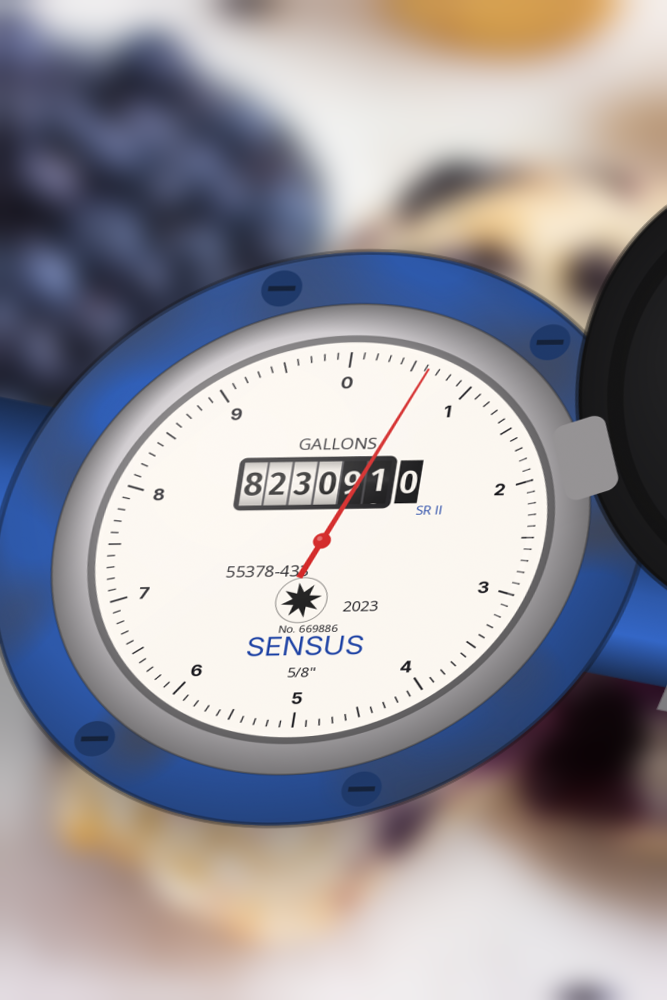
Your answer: 8230910.6 gal
